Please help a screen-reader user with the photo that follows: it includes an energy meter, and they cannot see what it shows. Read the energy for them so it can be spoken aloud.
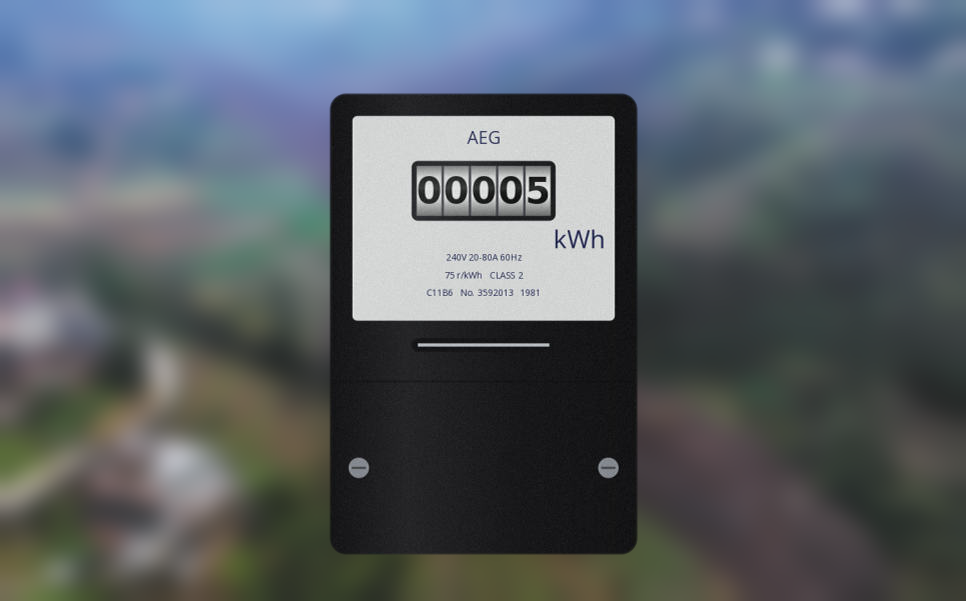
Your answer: 5 kWh
